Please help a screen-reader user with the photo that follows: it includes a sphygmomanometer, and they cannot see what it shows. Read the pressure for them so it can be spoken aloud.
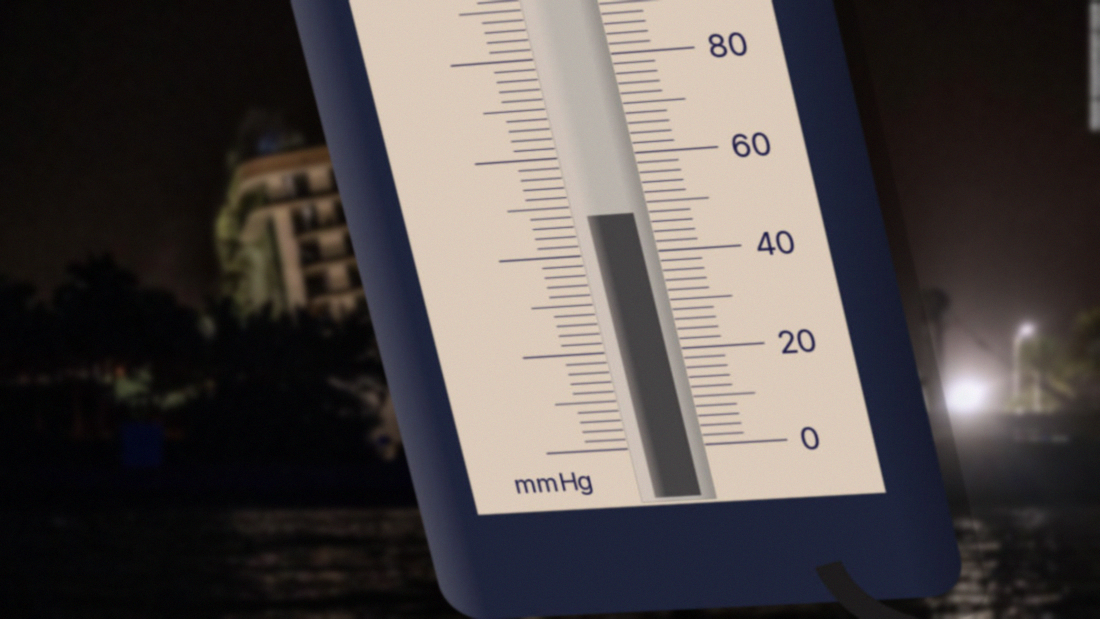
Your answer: 48 mmHg
